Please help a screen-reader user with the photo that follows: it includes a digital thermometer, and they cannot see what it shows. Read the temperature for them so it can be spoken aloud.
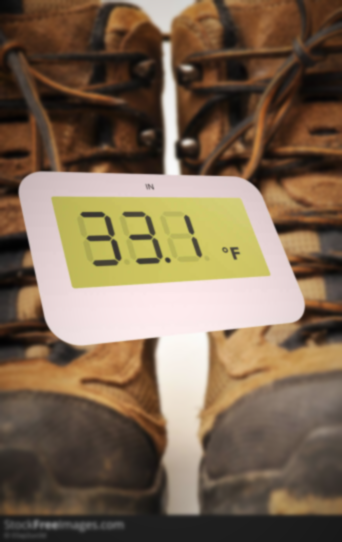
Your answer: 33.1 °F
